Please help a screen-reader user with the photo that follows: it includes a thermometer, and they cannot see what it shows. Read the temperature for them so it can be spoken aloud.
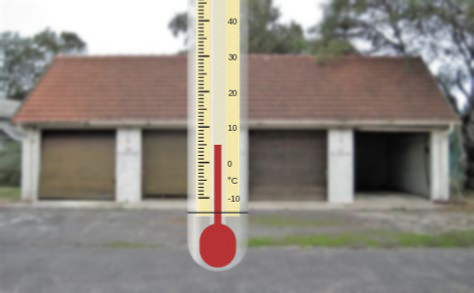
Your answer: 5 °C
